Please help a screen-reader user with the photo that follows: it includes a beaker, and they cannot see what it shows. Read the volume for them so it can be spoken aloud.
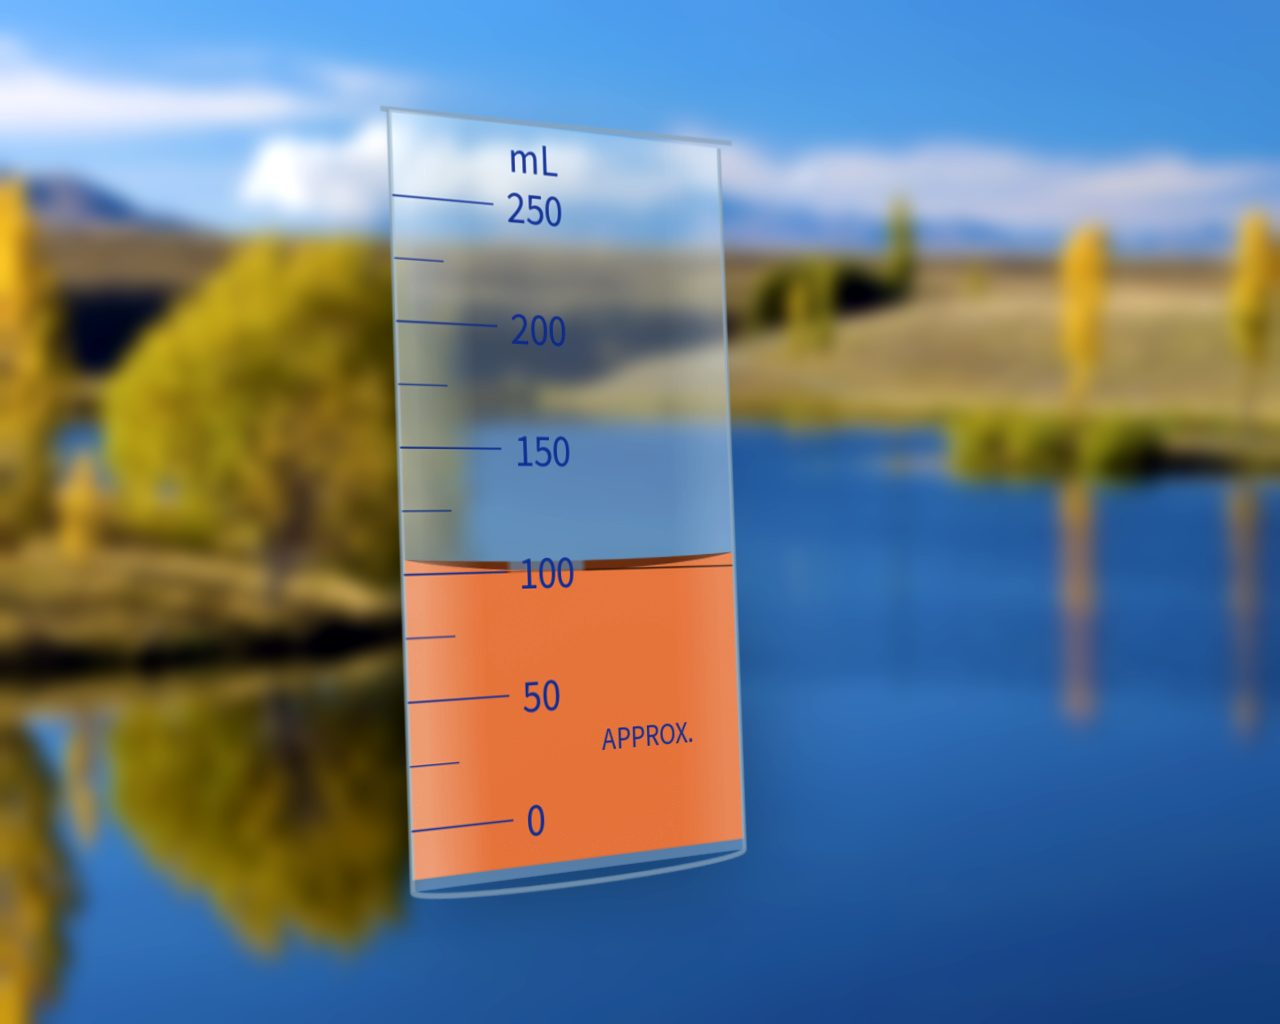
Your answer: 100 mL
